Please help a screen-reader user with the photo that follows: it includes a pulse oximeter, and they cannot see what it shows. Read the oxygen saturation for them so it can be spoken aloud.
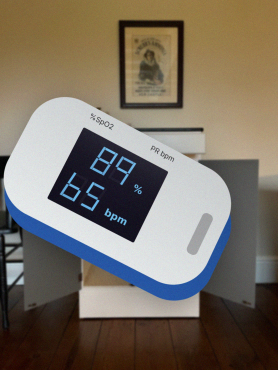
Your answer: 89 %
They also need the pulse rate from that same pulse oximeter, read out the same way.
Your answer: 65 bpm
